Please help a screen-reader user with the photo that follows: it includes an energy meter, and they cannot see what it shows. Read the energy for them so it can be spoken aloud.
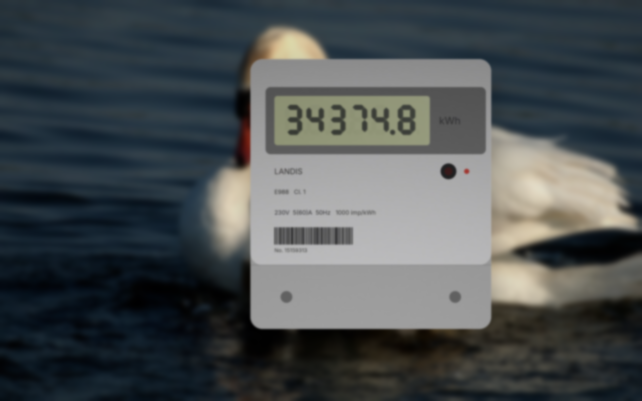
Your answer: 34374.8 kWh
